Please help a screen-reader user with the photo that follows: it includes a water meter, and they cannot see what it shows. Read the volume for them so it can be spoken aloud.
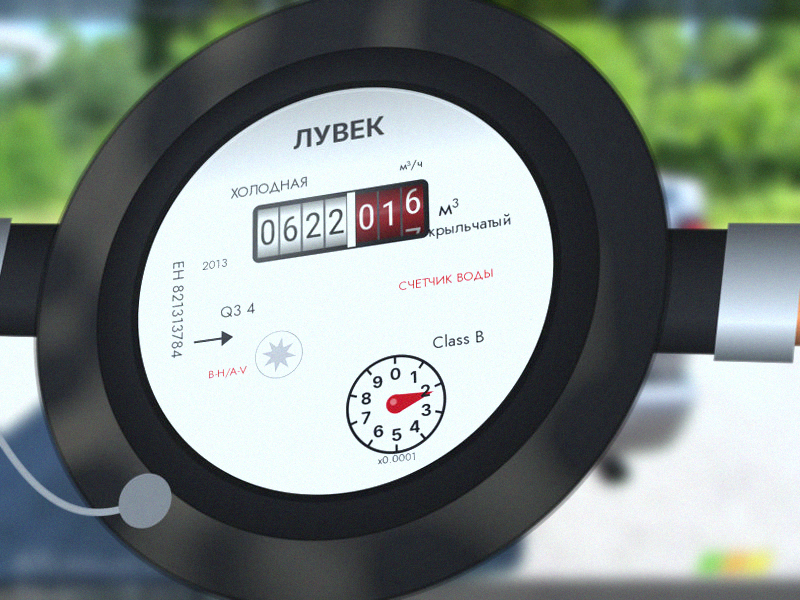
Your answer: 622.0162 m³
